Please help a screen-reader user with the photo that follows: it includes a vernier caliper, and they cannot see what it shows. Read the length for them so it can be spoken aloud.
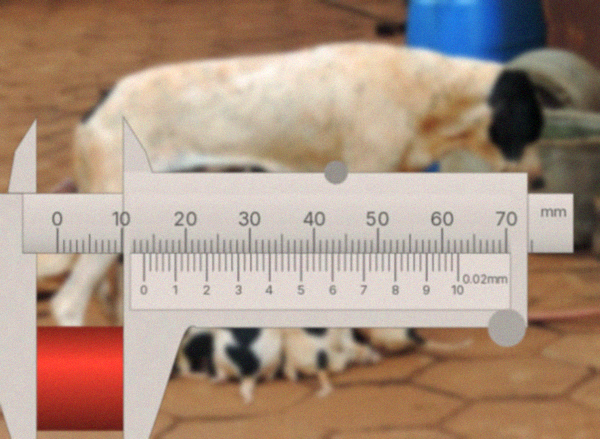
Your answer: 13.5 mm
